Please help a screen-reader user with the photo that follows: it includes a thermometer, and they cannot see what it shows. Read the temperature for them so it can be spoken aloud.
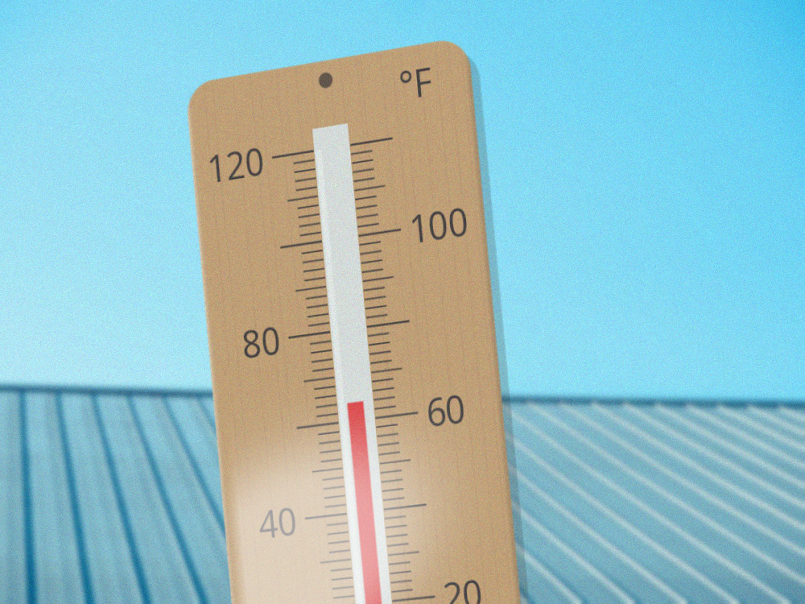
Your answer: 64 °F
